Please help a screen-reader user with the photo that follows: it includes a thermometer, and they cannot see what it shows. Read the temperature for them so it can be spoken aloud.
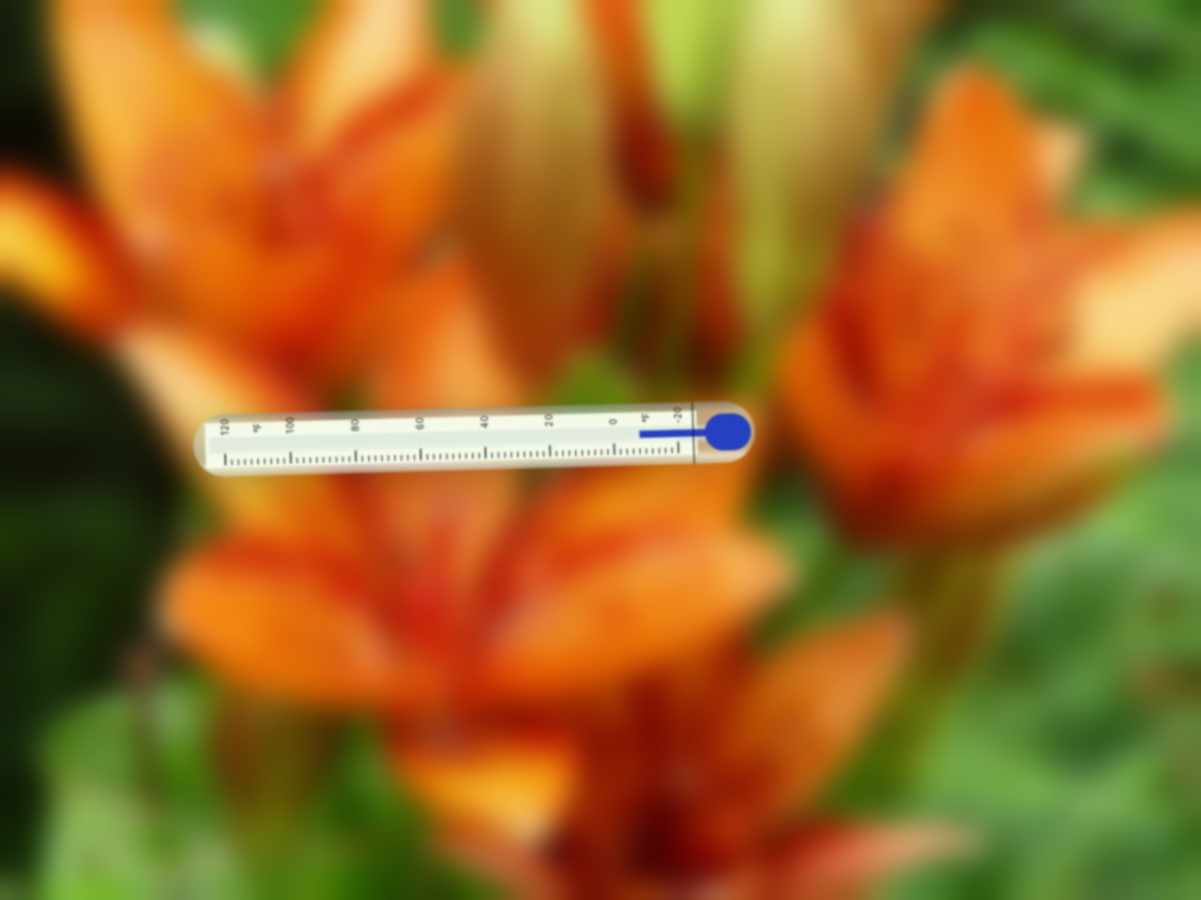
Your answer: -8 °F
